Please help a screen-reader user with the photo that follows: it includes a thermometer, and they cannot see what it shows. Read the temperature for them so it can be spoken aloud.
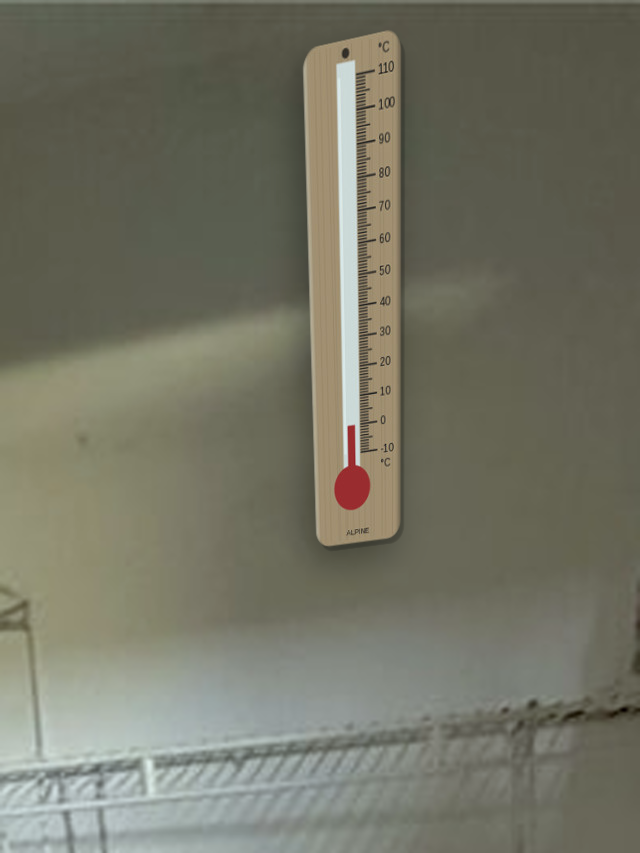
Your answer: 0 °C
